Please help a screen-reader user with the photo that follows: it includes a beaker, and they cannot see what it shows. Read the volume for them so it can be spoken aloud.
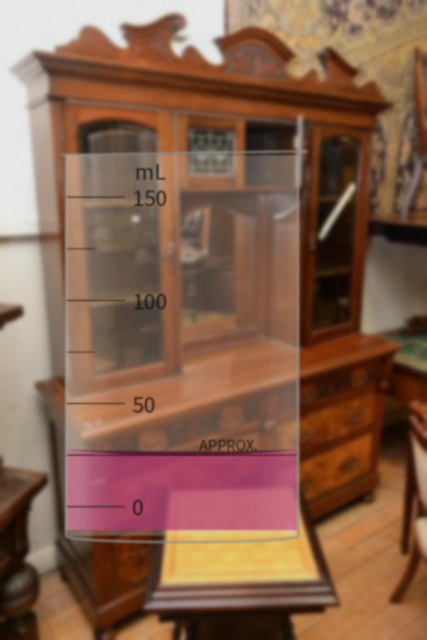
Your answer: 25 mL
